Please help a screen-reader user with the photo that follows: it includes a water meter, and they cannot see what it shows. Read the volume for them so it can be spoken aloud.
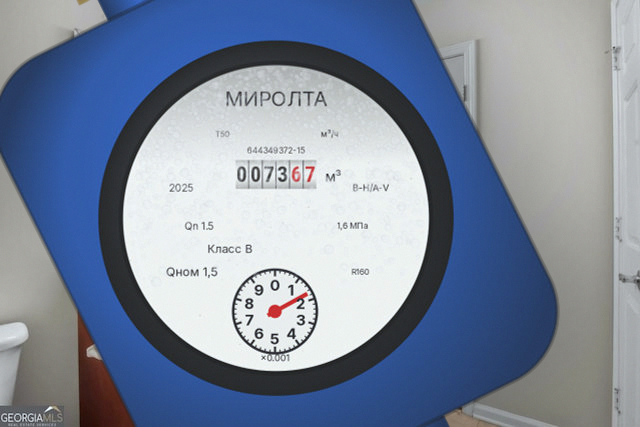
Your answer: 73.671 m³
